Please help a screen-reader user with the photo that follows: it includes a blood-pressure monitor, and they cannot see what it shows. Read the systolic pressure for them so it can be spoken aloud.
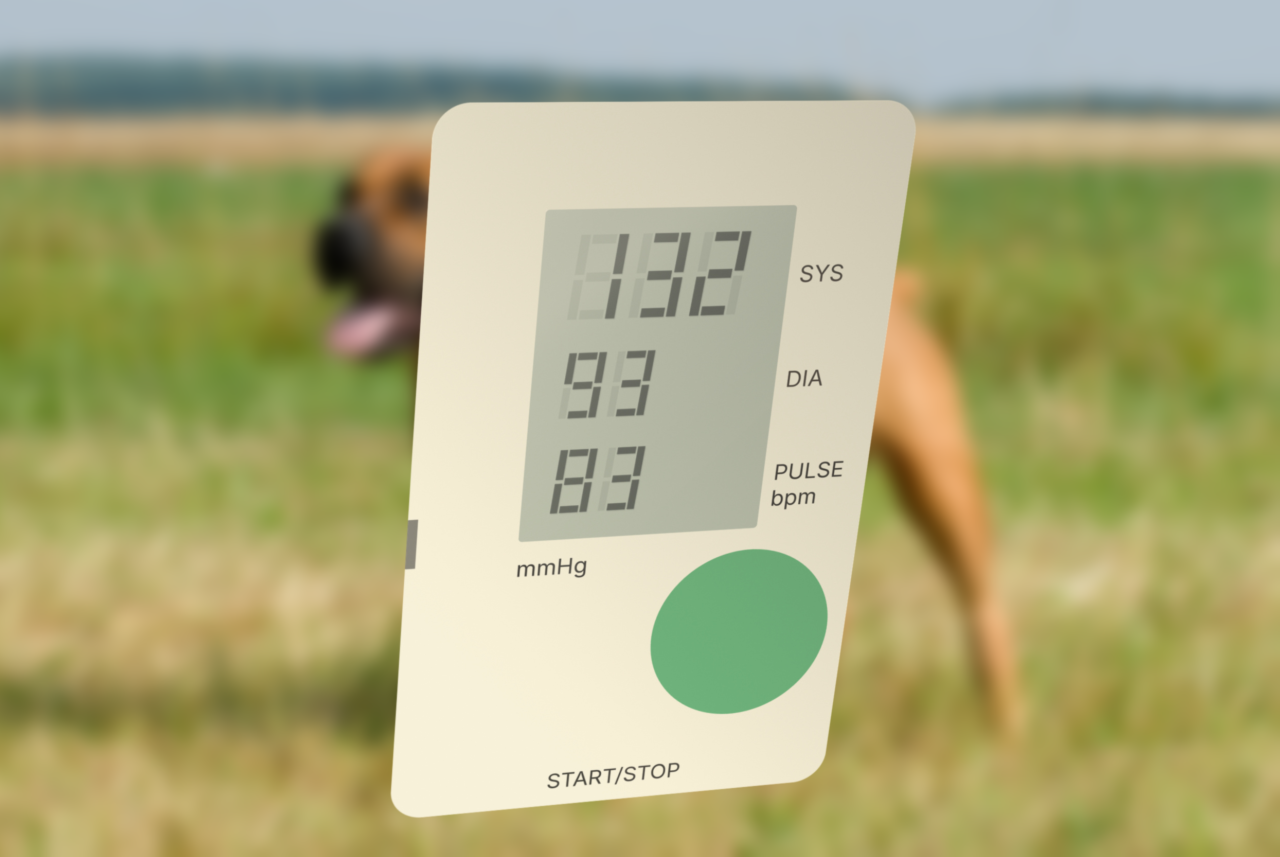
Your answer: 132 mmHg
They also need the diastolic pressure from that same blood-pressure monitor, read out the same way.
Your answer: 93 mmHg
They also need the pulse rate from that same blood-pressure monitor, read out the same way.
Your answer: 83 bpm
